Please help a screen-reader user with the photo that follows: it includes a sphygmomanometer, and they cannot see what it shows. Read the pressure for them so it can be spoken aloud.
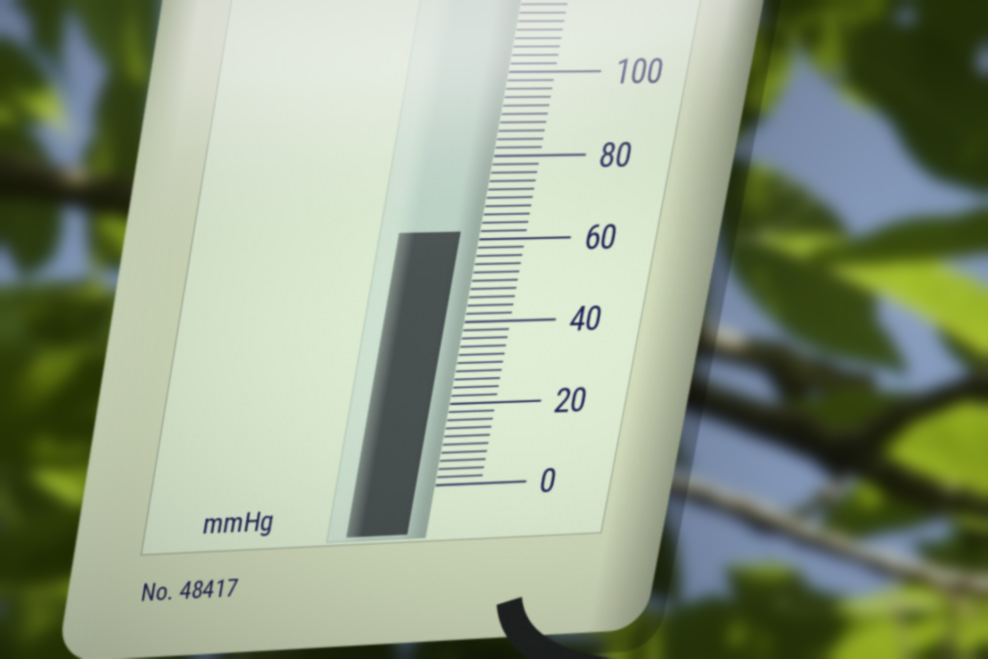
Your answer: 62 mmHg
